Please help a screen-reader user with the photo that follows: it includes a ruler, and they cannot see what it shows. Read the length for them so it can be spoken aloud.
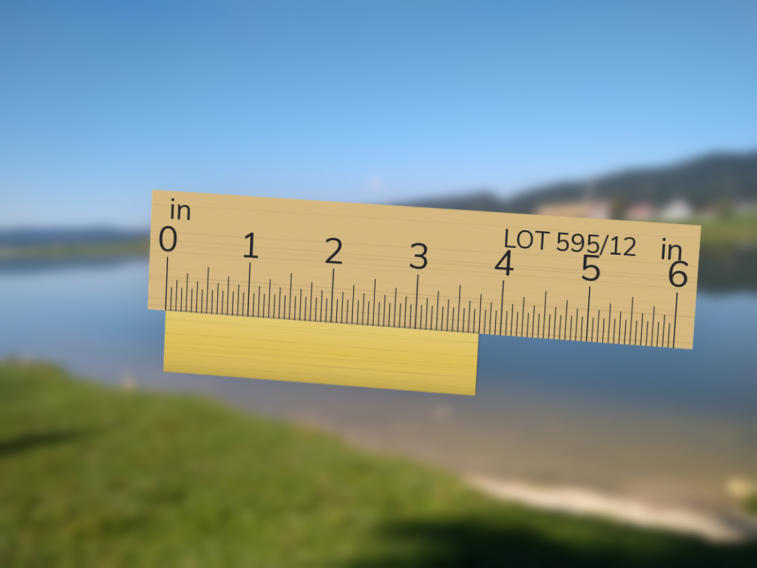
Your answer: 3.75 in
